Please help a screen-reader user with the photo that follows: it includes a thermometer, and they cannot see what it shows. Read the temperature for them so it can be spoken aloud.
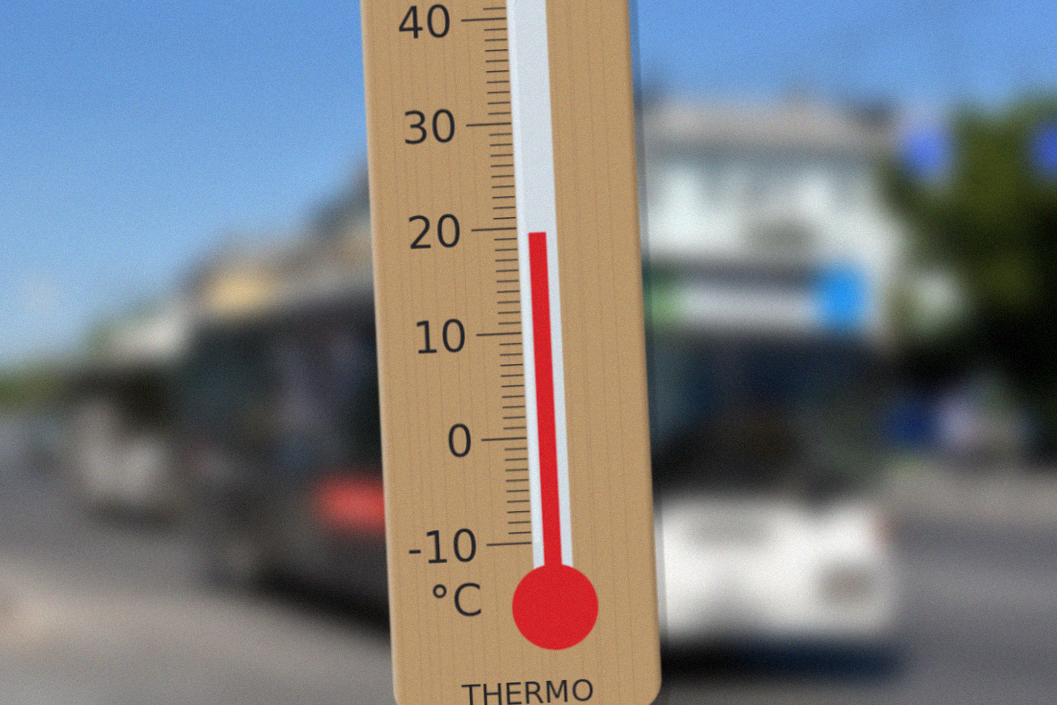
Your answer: 19.5 °C
